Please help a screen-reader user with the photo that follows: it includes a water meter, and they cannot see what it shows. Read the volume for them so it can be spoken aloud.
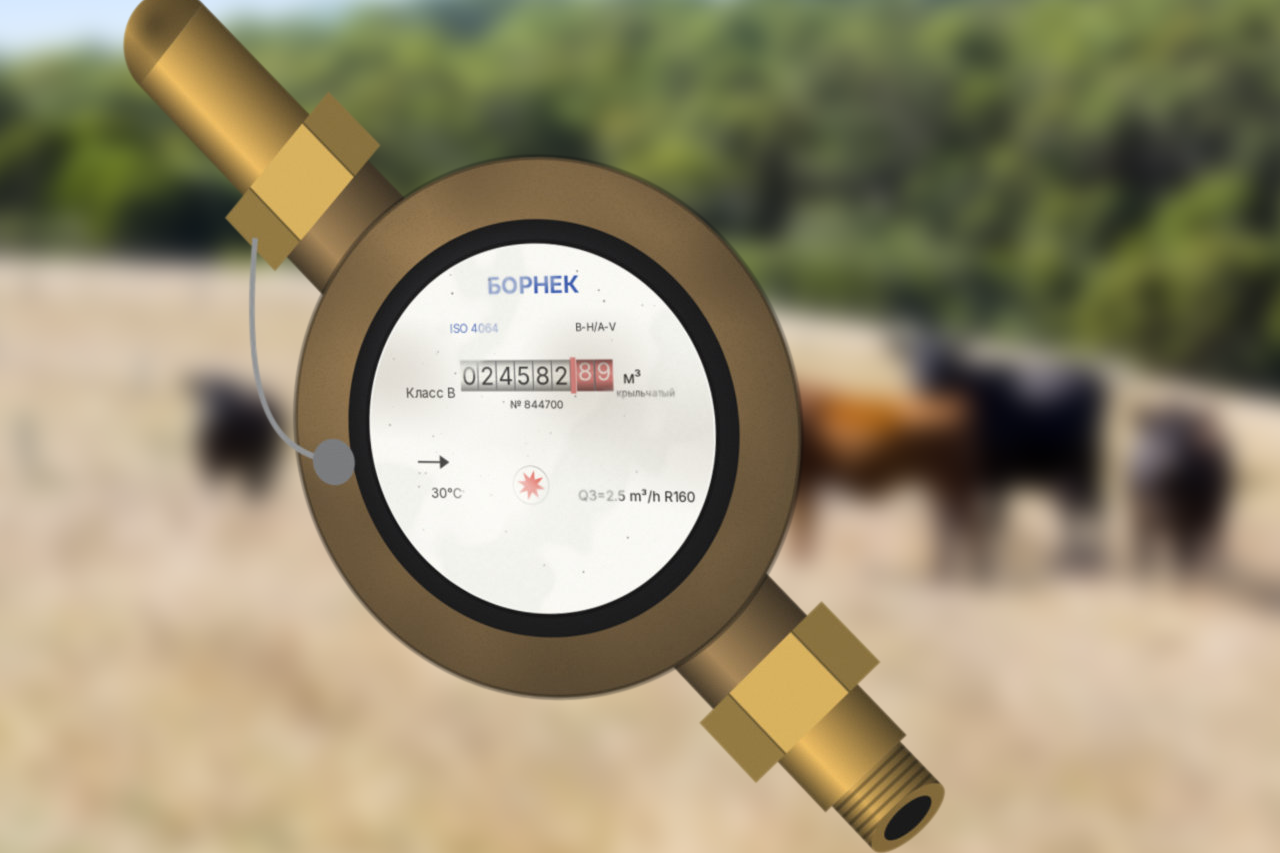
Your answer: 24582.89 m³
